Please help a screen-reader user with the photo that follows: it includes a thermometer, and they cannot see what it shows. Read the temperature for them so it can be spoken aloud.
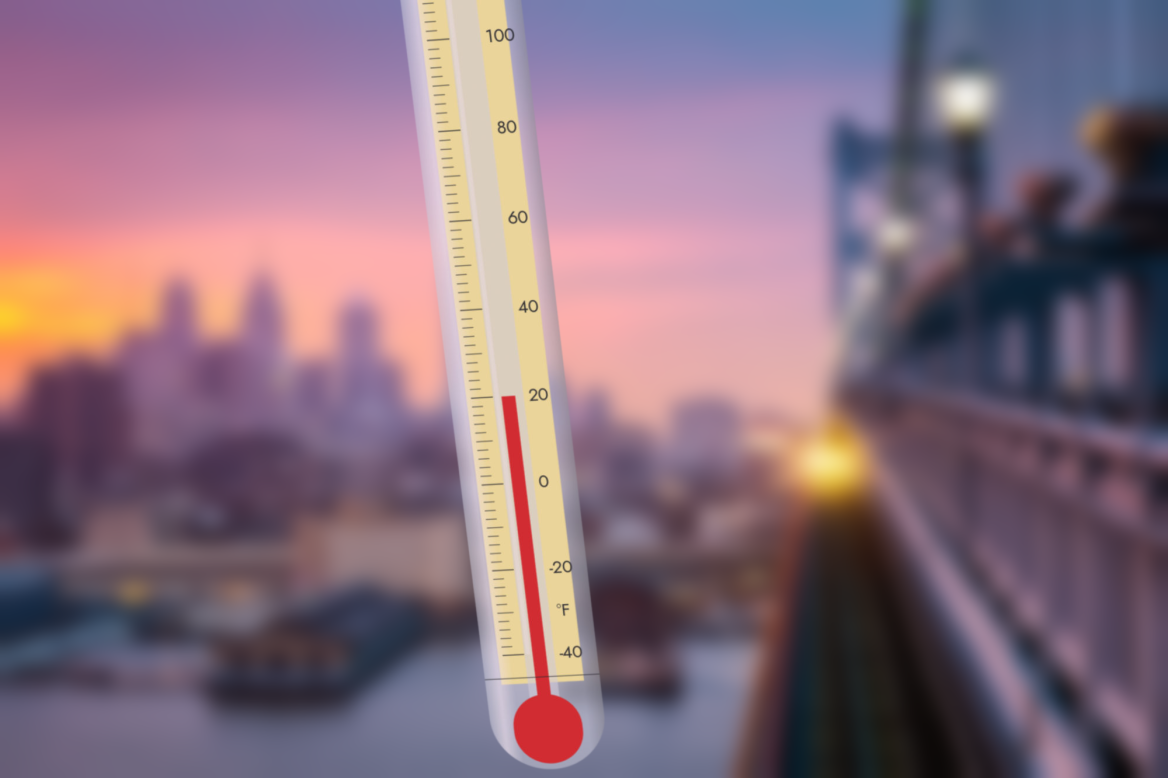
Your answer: 20 °F
